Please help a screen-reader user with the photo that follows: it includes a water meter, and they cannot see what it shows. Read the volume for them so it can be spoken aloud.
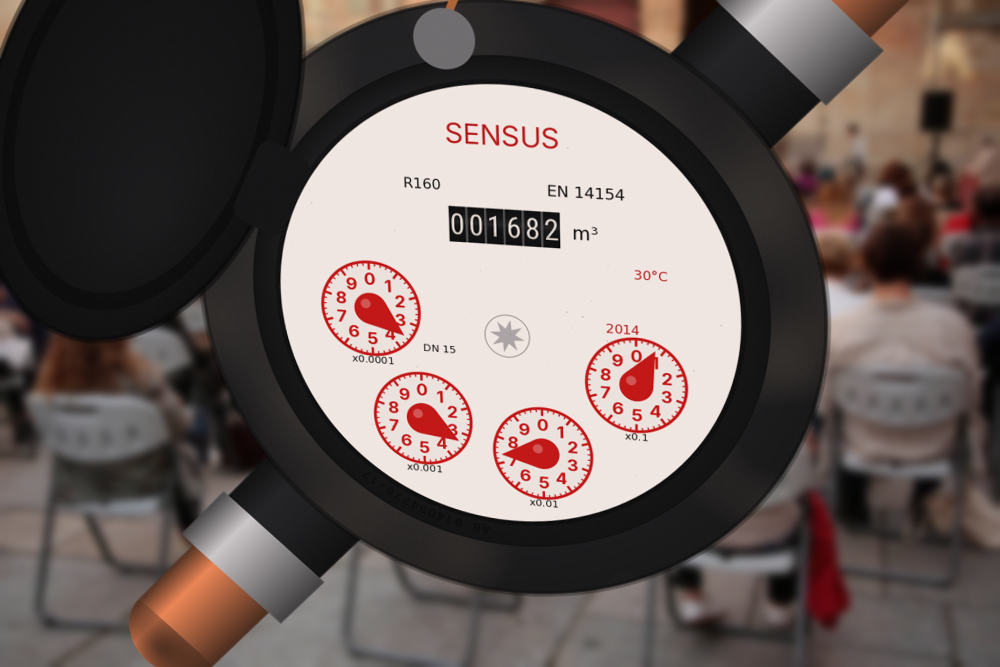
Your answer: 1682.0733 m³
